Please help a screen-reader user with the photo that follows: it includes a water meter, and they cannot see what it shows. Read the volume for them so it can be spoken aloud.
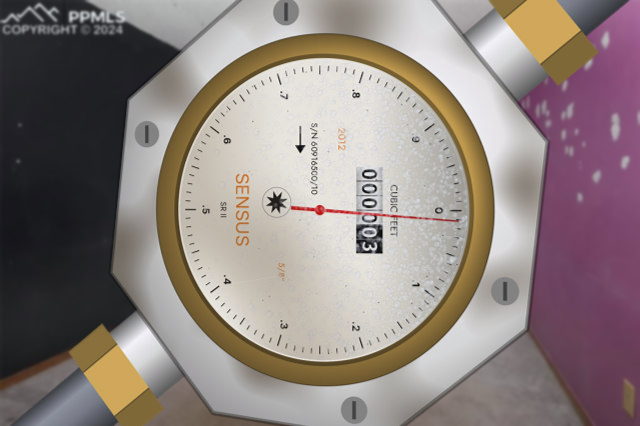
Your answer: 3.01 ft³
